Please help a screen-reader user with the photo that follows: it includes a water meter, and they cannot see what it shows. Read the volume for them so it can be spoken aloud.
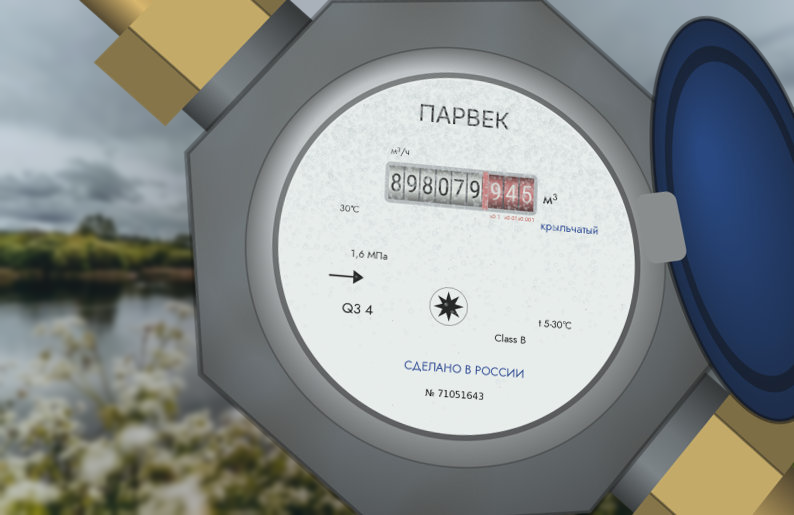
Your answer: 898079.945 m³
